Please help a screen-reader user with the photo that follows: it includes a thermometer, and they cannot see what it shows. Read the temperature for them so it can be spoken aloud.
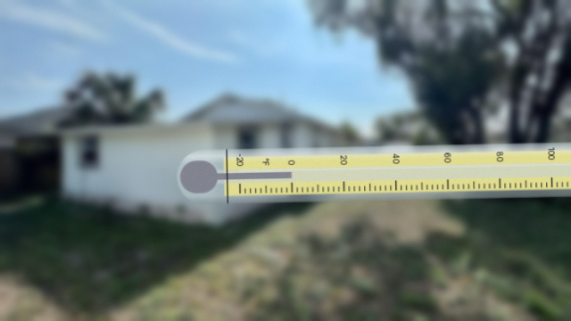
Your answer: 0 °F
